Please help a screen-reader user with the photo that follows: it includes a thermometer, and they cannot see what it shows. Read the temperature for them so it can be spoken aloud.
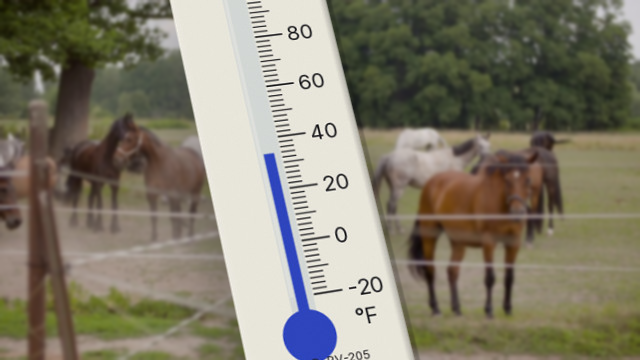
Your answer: 34 °F
